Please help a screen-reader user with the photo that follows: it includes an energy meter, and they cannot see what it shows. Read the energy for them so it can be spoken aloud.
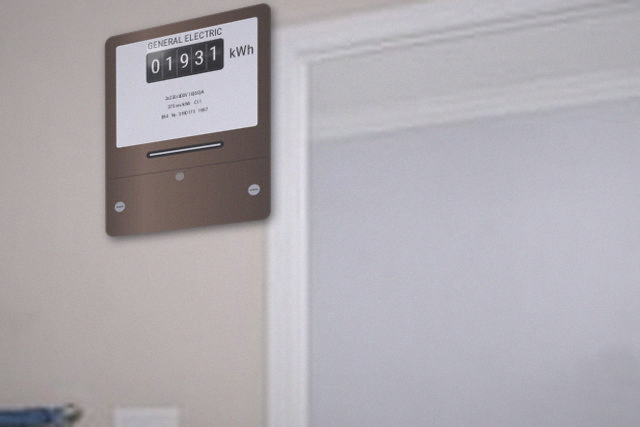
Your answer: 1931 kWh
